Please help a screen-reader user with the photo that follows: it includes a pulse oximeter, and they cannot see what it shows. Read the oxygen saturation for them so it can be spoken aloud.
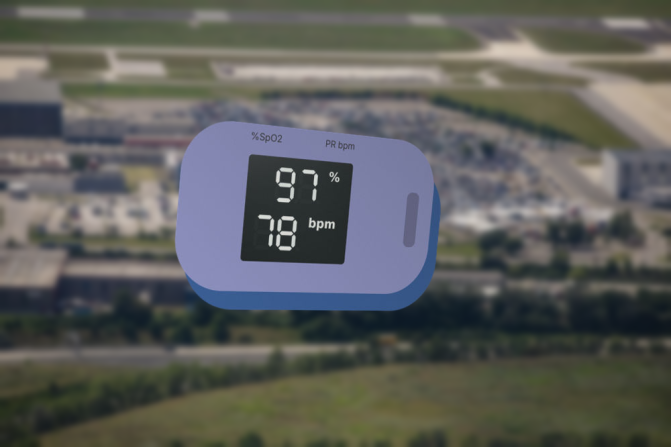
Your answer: 97 %
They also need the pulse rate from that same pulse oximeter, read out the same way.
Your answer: 78 bpm
